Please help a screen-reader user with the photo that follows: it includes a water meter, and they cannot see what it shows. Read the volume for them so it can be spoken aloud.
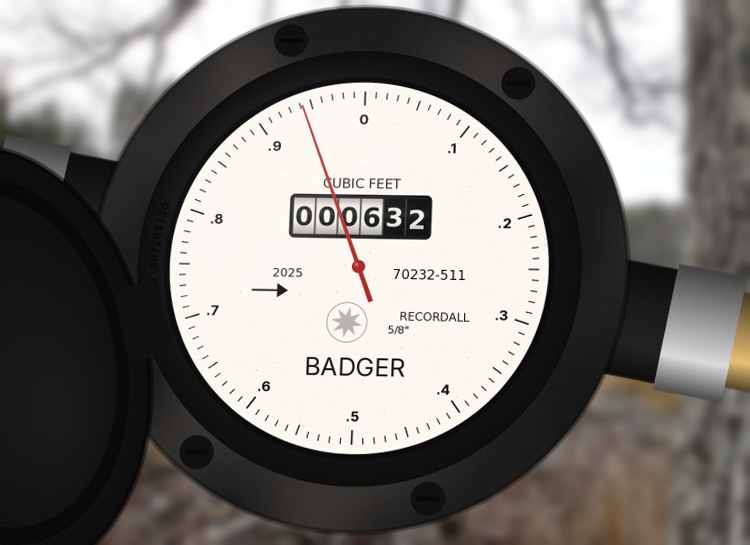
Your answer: 631.94 ft³
